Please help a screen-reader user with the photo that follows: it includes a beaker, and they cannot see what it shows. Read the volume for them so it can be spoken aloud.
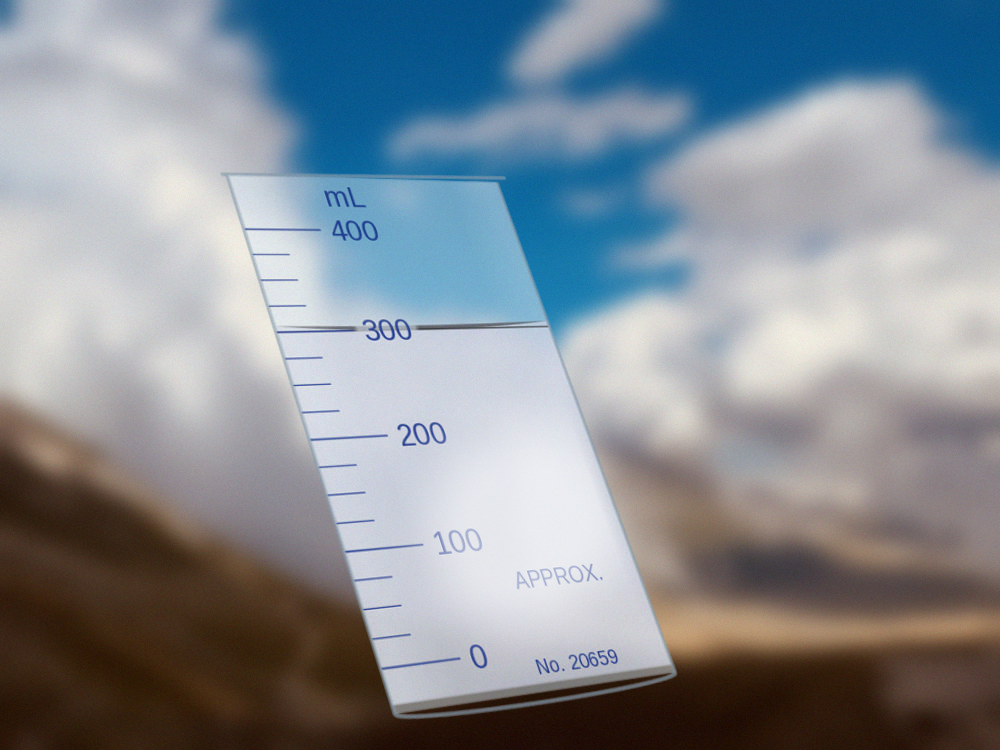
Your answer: 300 mL
